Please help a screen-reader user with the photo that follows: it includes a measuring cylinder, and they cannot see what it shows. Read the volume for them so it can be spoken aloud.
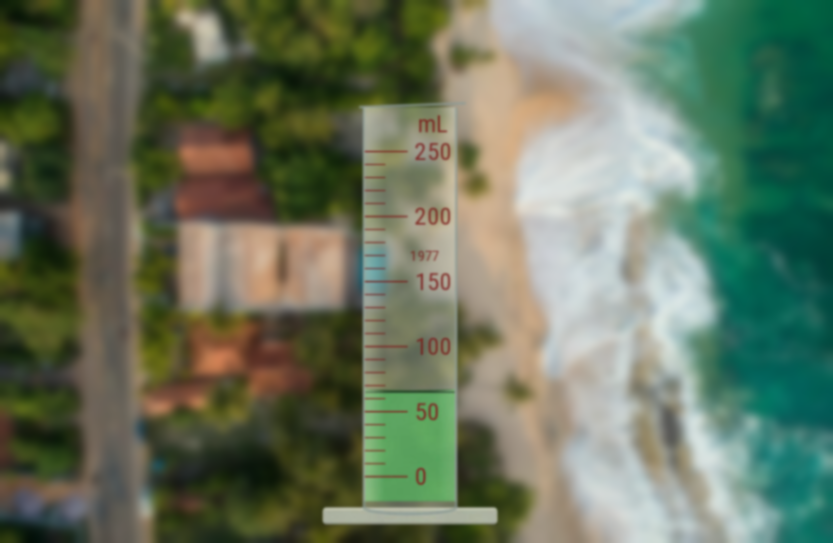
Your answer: 65 mL
